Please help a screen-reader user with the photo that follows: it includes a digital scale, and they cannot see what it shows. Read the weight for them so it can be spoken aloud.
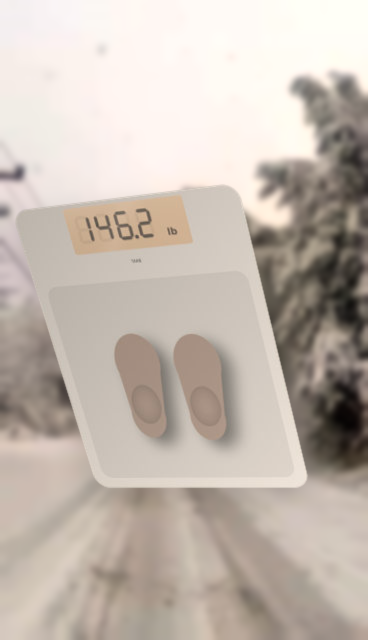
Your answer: 146.2 lb
